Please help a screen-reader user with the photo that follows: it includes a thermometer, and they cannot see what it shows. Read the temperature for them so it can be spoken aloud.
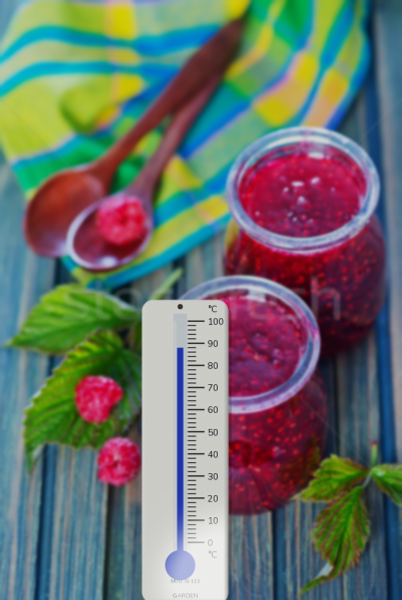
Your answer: 88 °C
